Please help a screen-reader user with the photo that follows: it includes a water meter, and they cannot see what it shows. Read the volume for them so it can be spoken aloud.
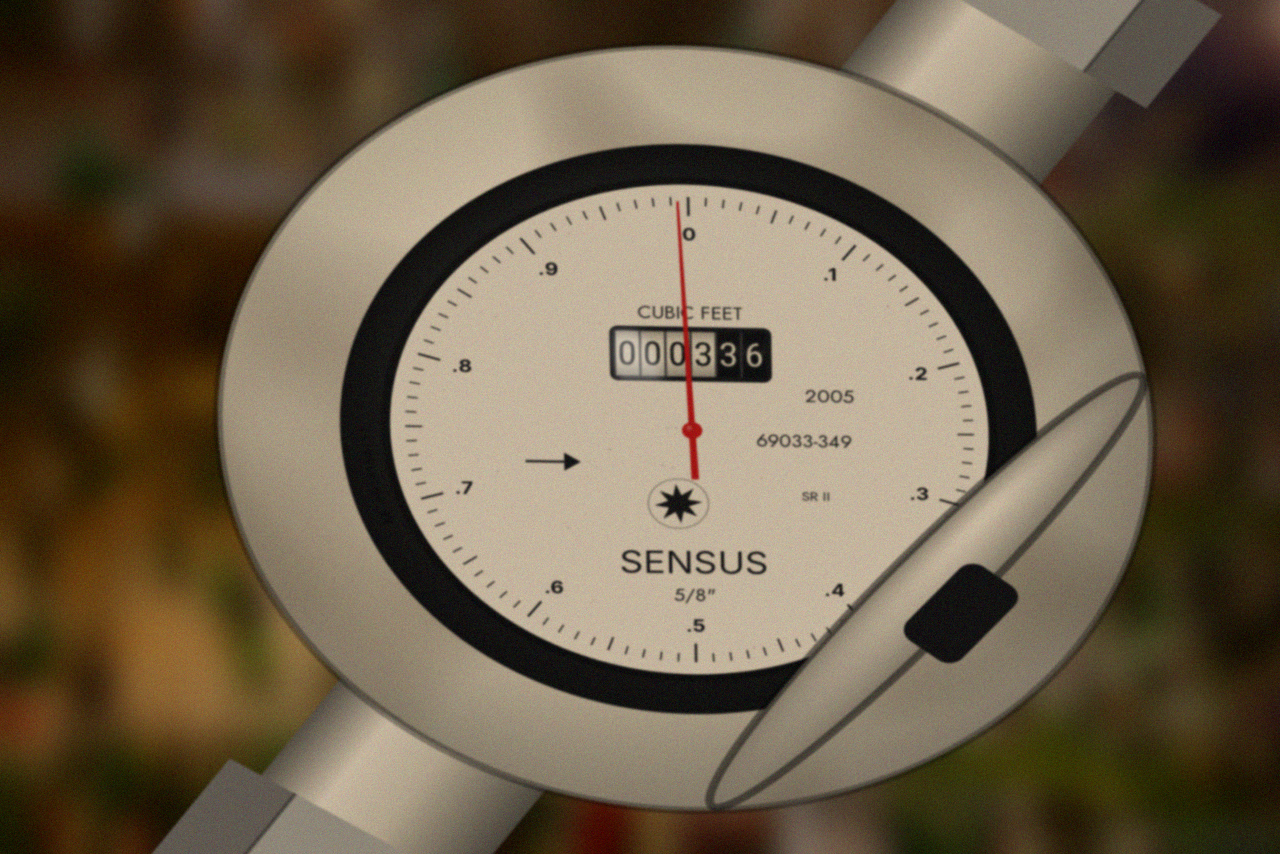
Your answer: 335.99 ft³
